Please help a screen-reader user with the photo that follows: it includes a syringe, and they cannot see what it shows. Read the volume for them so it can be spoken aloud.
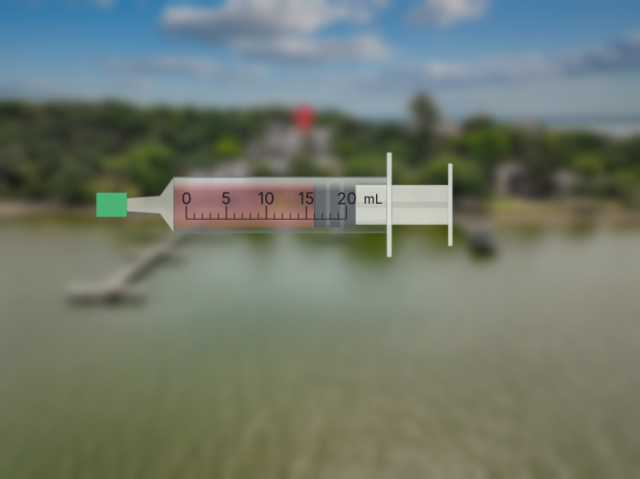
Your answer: 16 mL
